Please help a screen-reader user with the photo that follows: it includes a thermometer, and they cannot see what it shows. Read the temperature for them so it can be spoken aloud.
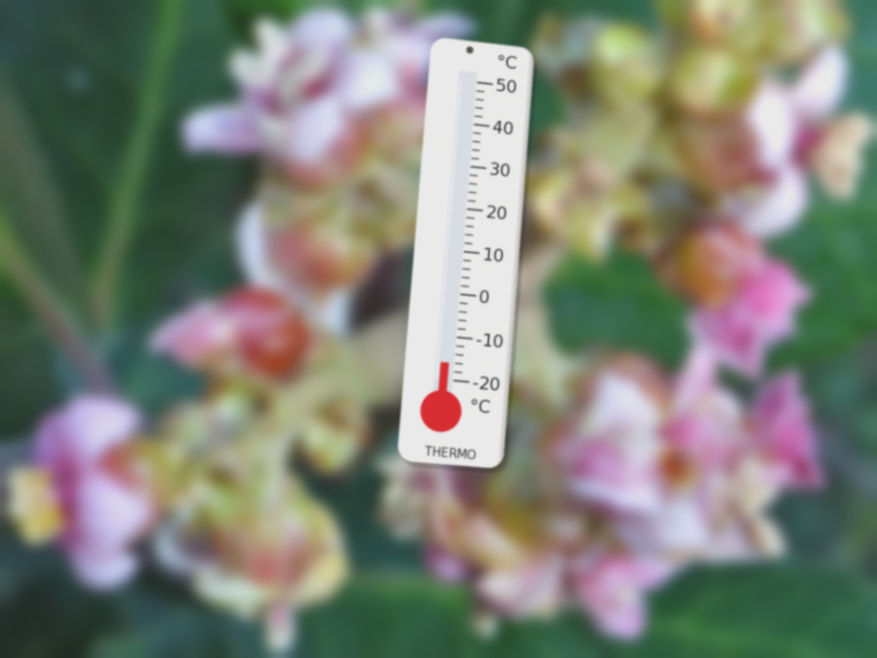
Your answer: -16 °C
